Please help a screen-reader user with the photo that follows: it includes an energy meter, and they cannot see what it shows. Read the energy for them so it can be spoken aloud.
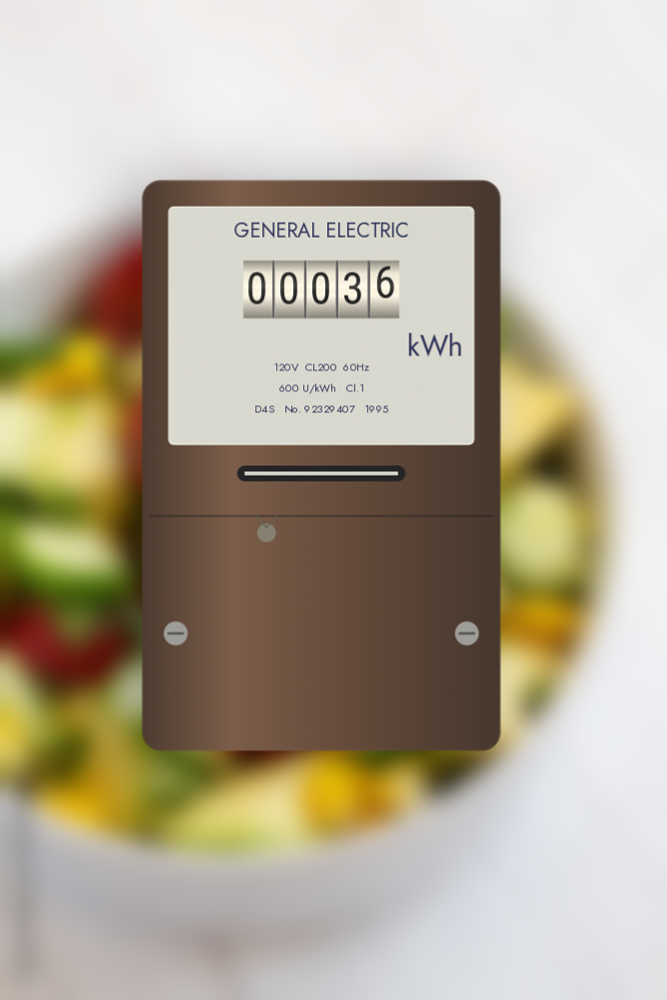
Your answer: 36 kWh
